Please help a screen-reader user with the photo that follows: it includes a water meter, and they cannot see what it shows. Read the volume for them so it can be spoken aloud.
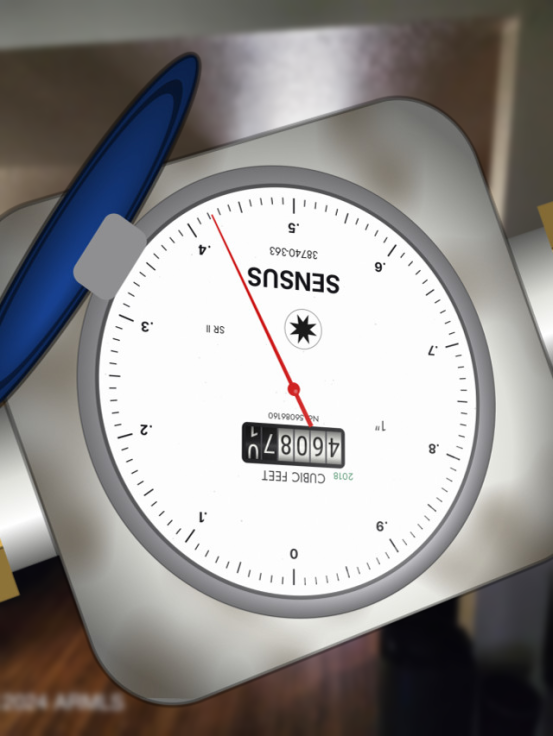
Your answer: 460870.42 ft³
